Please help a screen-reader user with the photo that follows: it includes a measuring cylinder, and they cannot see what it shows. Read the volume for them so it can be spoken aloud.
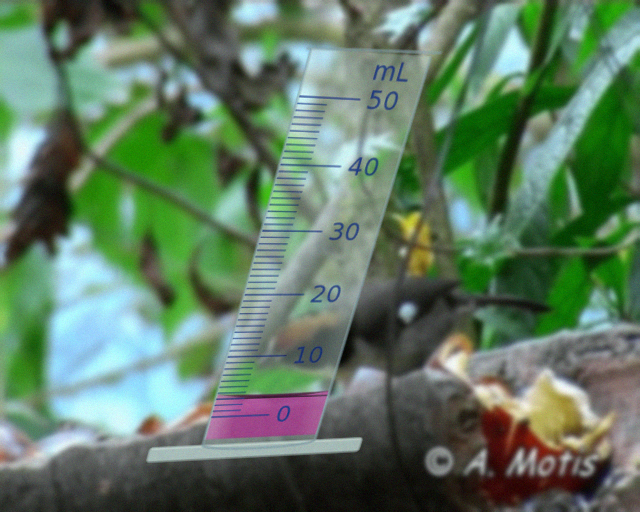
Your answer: 3 mL
